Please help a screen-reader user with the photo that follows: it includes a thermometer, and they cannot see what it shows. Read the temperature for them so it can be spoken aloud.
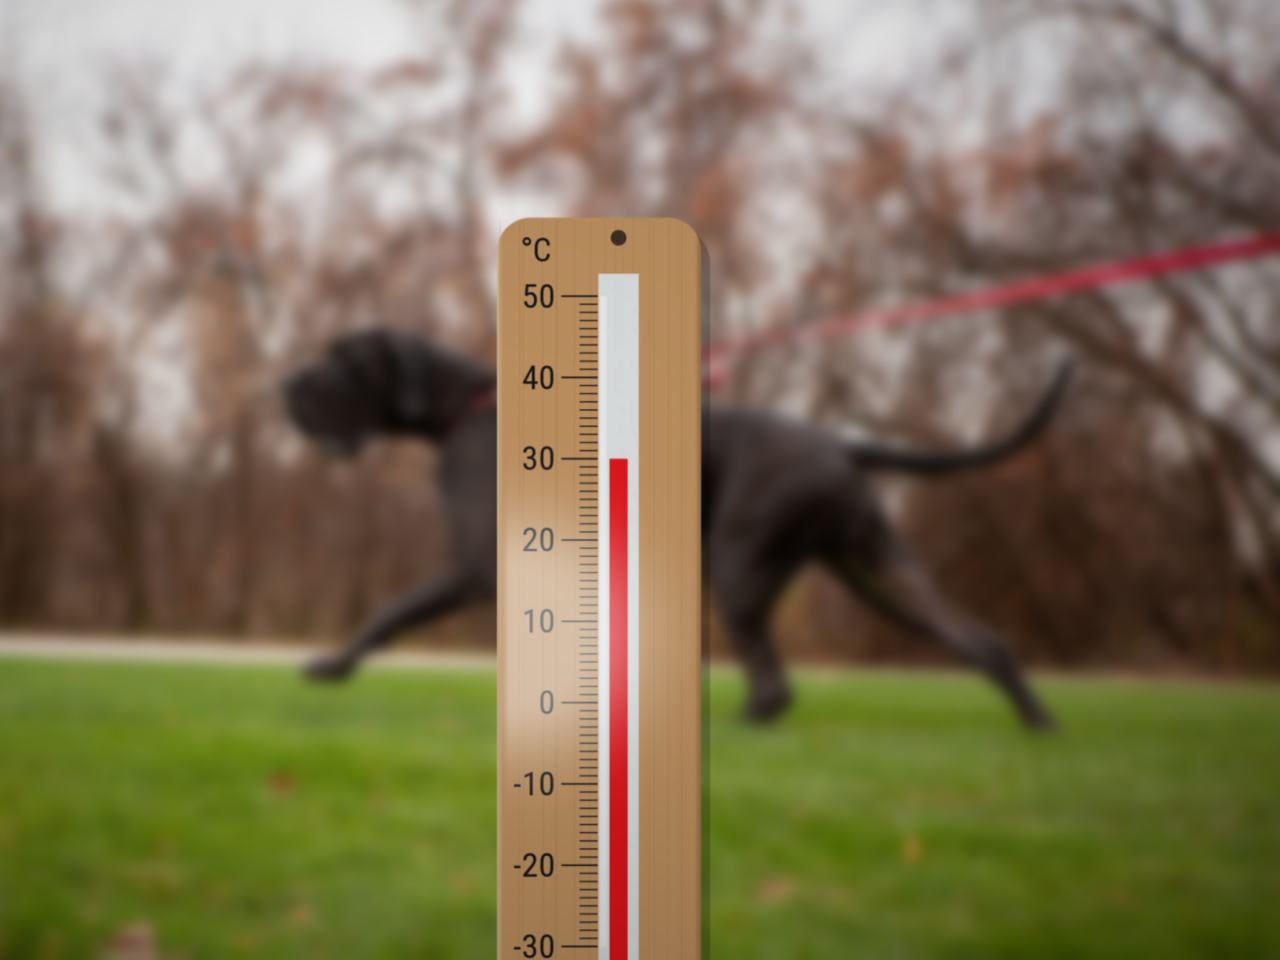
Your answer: 30 °C
